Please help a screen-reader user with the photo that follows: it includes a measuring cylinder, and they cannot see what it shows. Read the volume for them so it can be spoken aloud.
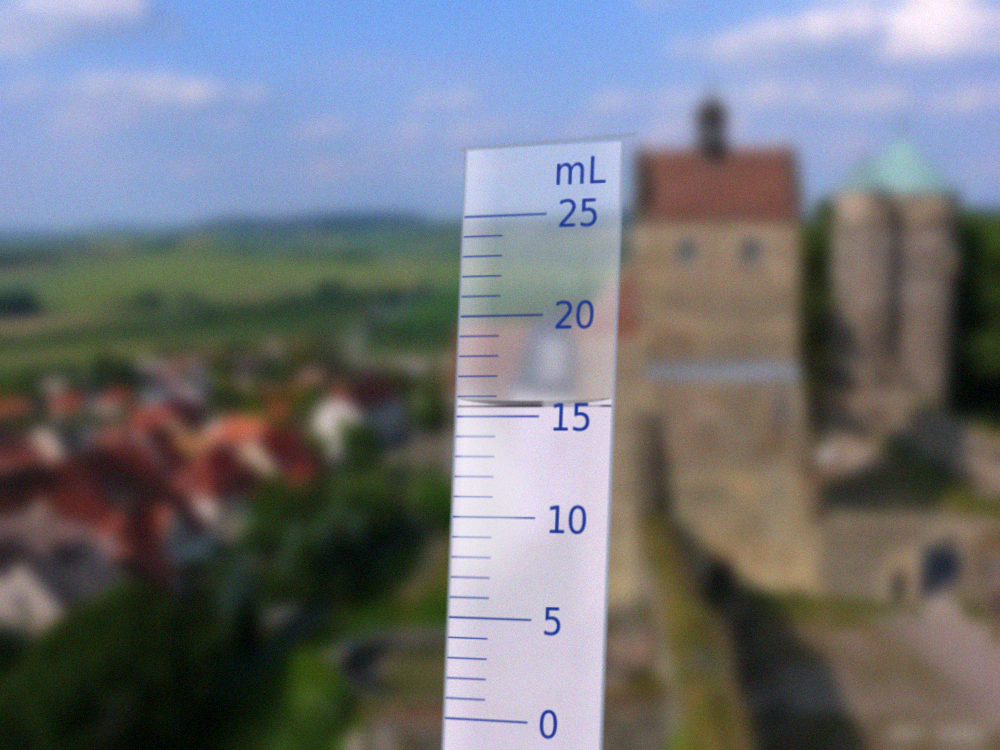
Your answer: 15.5 mL
